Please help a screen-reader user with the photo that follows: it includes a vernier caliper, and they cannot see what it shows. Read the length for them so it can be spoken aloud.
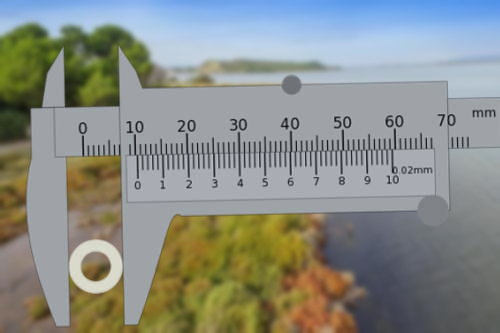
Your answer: 10.4 mm
